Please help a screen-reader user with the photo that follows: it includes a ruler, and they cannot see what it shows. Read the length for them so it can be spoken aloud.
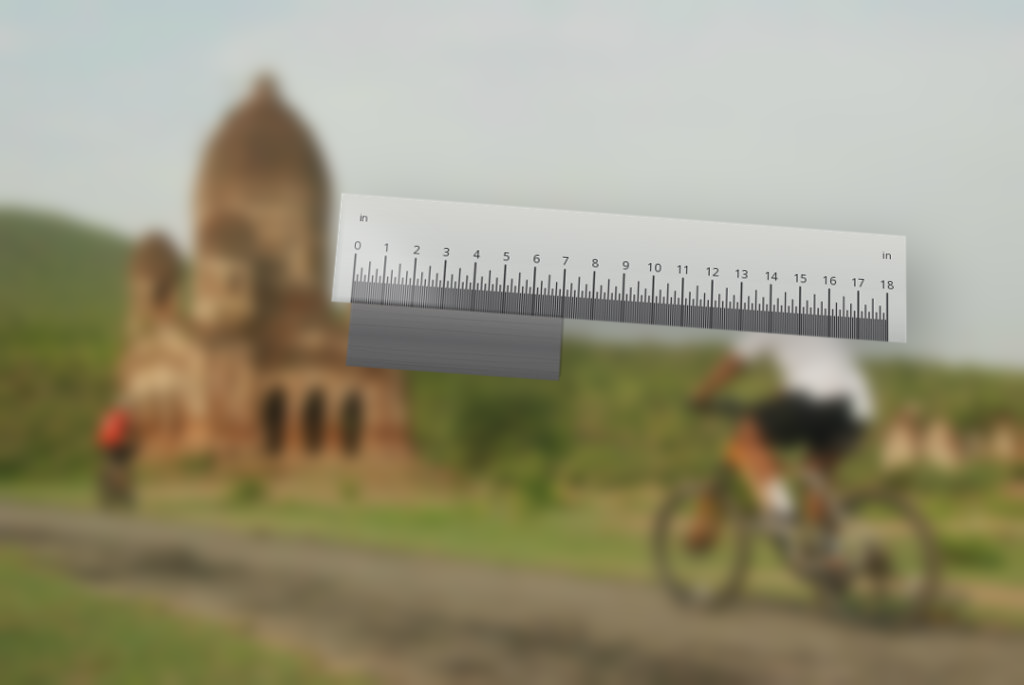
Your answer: 7 in
